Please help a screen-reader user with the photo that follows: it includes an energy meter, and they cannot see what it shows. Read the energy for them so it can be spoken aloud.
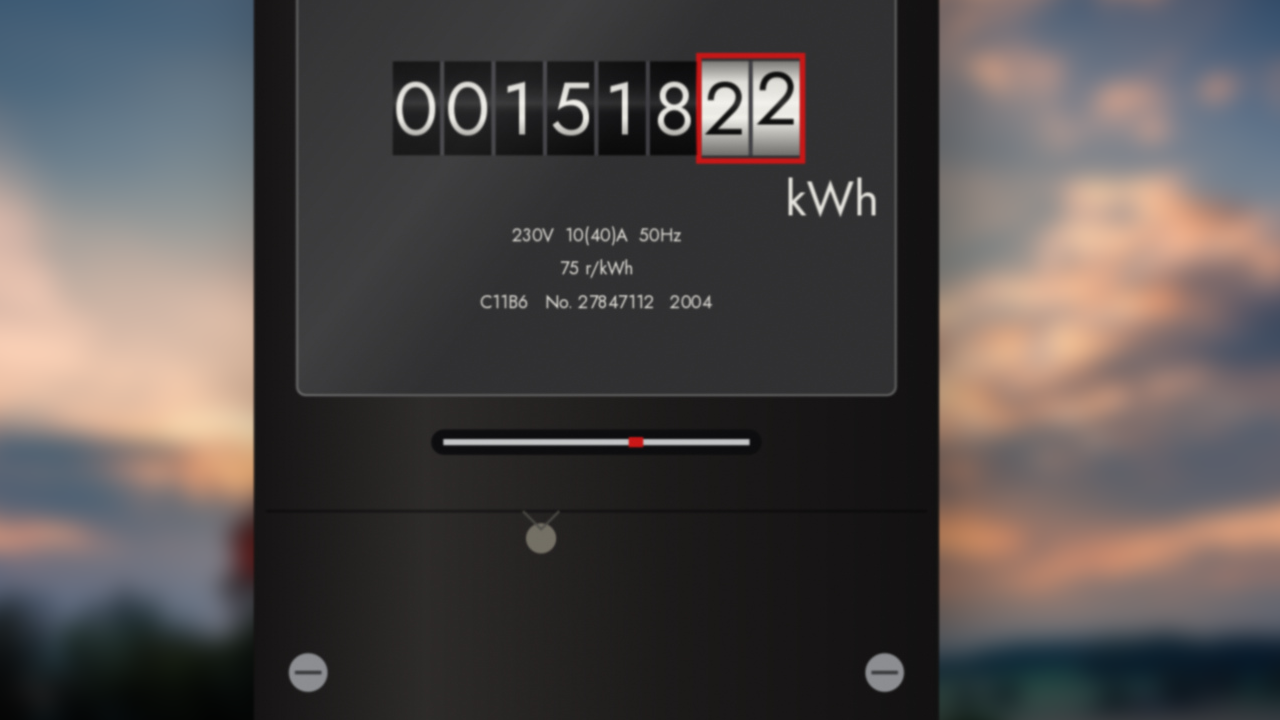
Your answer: 1518.22 kWh
